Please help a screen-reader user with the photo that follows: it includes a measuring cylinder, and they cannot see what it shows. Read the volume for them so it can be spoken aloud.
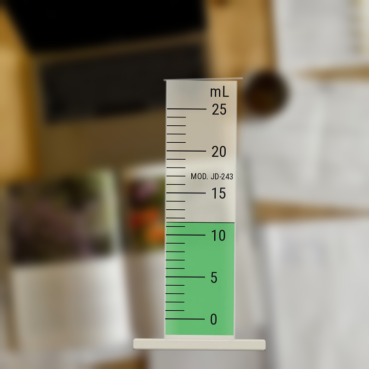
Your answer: 11.5 mL
